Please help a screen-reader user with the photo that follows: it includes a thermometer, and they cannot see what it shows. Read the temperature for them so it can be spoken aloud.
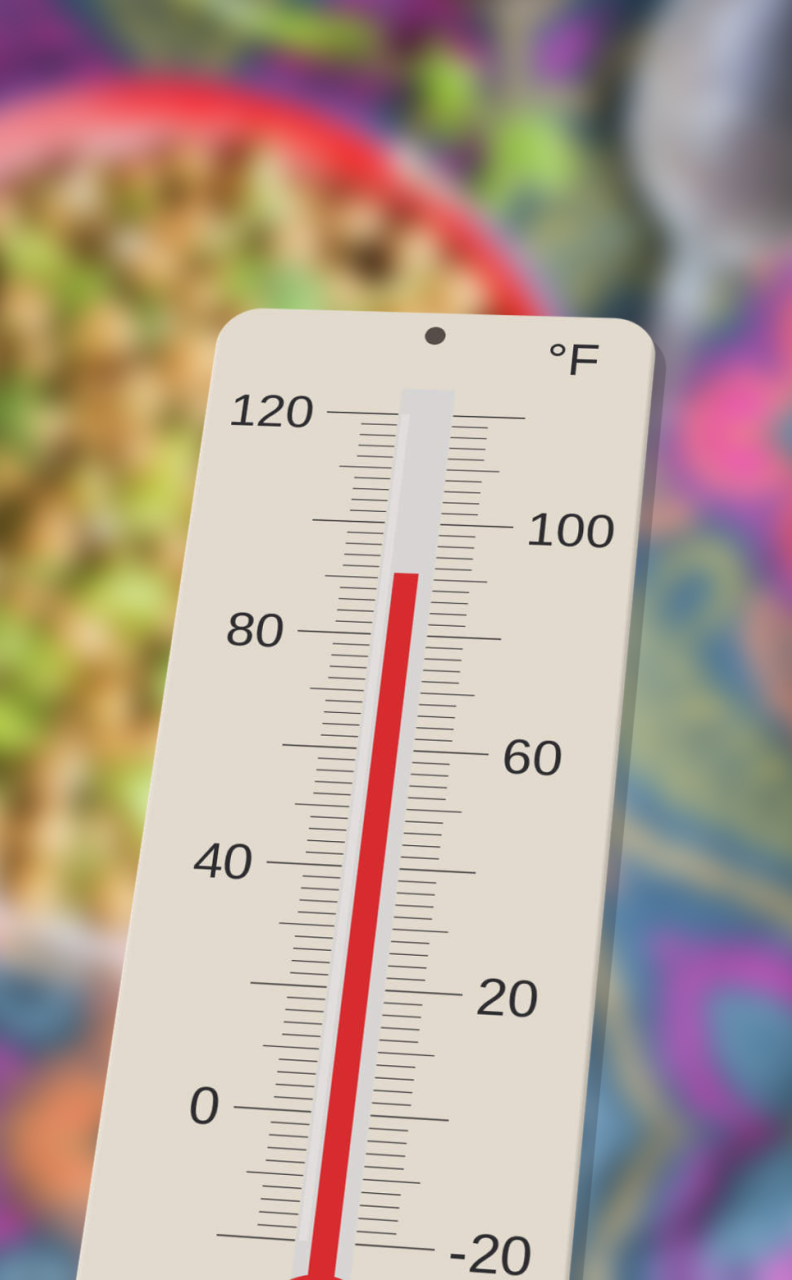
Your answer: 91 °F
